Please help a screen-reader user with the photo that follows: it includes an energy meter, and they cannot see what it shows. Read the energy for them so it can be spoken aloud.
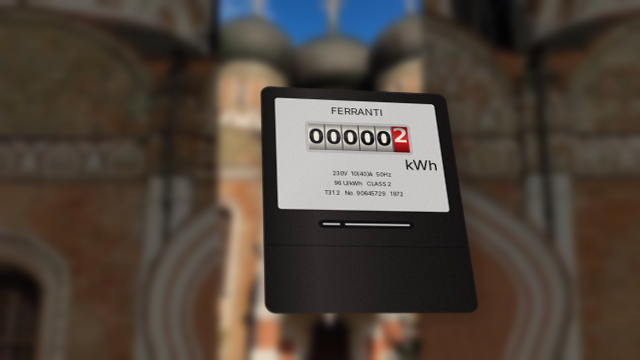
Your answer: 0.2 kWh
